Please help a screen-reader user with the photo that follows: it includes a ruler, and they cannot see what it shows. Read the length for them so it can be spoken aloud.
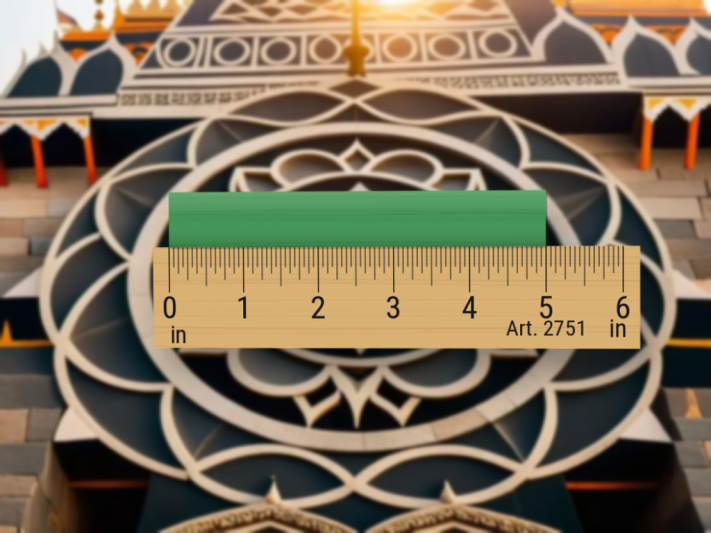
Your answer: 5 in
